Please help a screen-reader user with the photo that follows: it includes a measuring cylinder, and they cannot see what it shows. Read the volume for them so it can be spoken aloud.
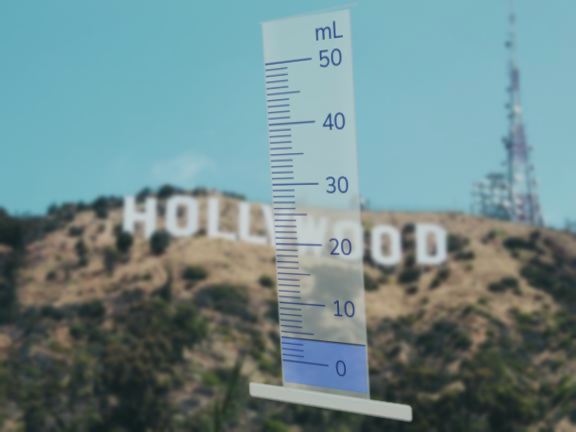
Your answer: 4 mL
